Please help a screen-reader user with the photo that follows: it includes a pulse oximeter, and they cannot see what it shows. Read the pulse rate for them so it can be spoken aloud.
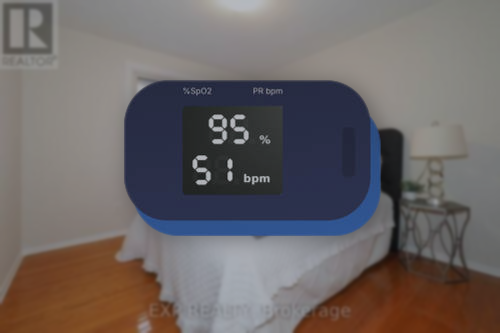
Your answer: 51 bpm
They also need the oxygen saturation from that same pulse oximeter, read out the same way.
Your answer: 95 %
